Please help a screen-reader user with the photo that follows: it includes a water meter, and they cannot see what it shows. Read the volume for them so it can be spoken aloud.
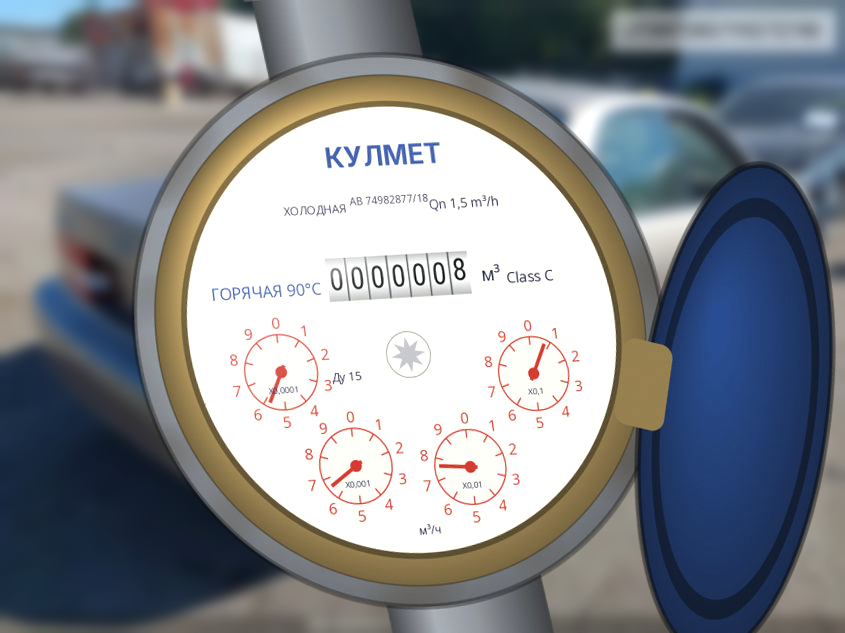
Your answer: 8.0765 m³
